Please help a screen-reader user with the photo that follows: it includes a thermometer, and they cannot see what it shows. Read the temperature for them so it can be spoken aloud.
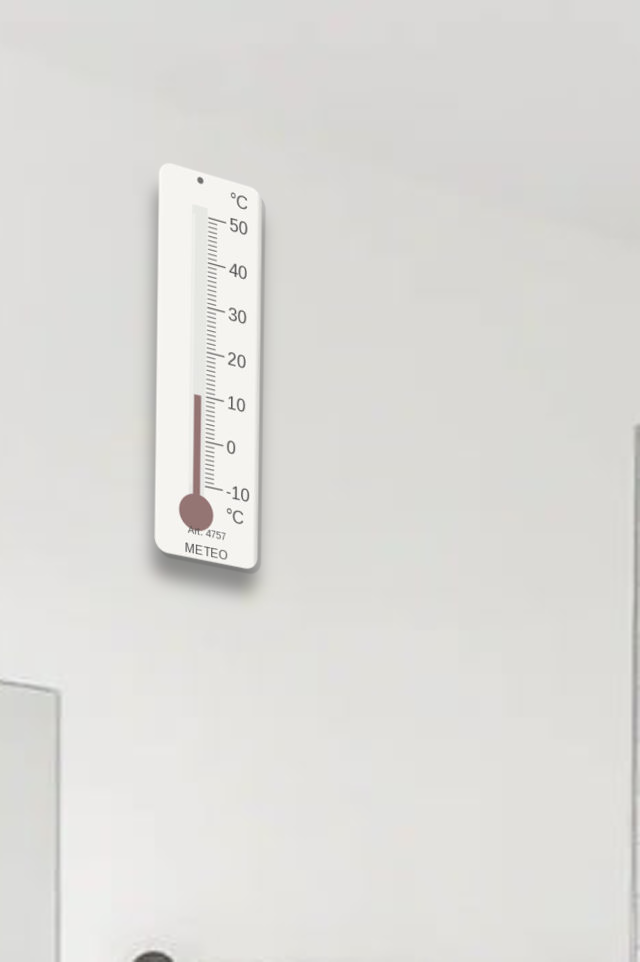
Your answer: 10 °C
